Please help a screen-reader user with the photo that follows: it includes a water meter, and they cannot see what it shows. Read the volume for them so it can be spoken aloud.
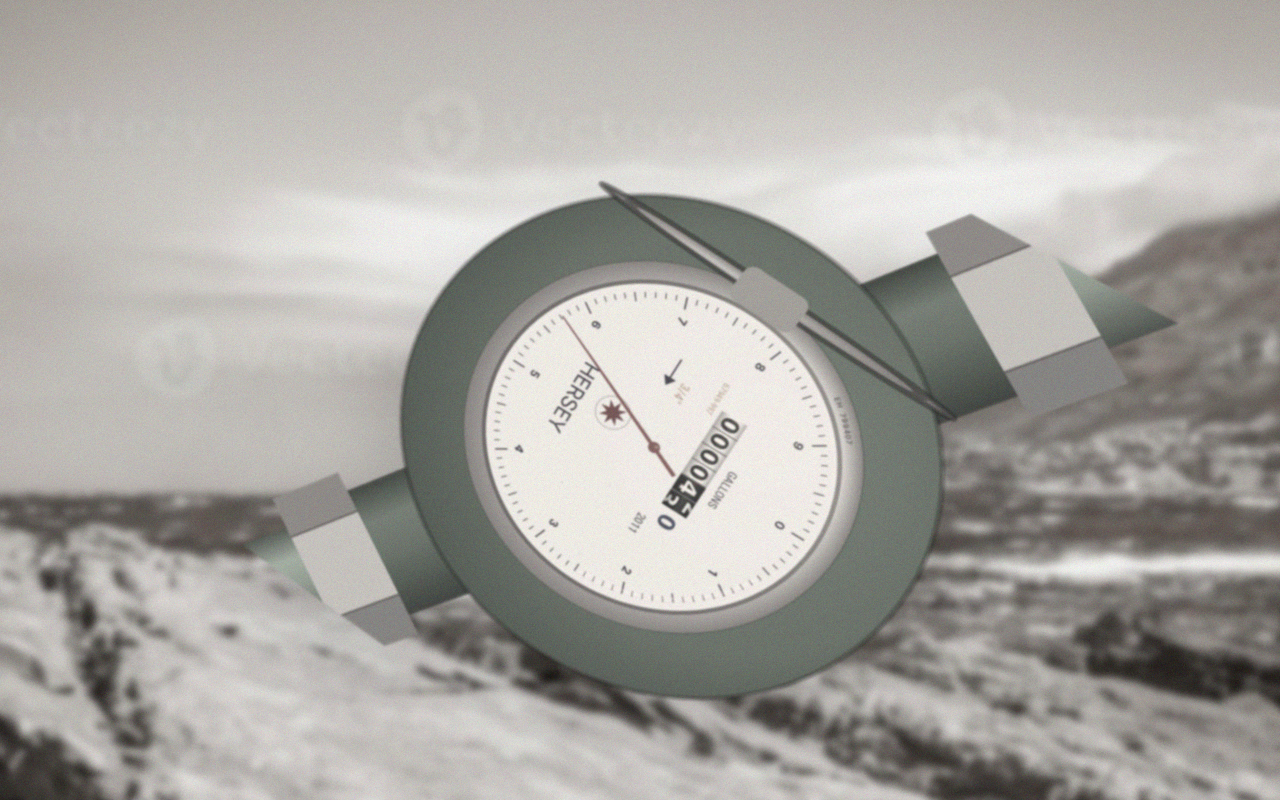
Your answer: 425.7 gal
